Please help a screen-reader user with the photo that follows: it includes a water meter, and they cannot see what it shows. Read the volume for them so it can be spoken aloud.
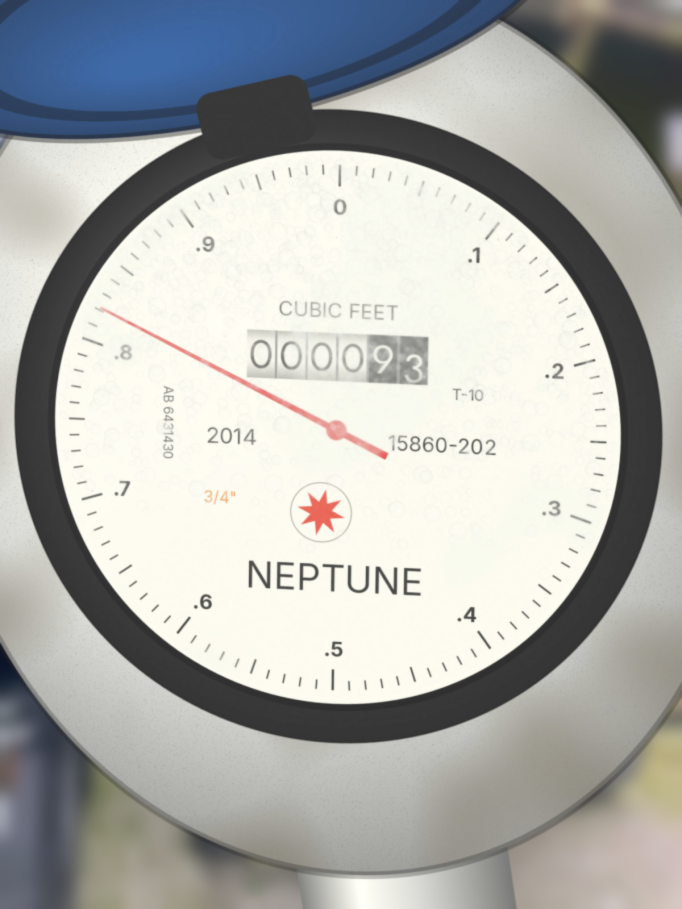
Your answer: 92.82 ft³
